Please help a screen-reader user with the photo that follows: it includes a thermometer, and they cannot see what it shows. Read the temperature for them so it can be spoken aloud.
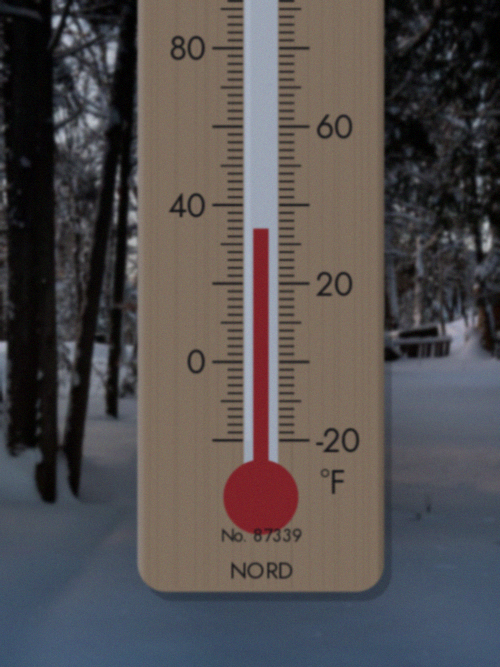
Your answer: 34 °F
